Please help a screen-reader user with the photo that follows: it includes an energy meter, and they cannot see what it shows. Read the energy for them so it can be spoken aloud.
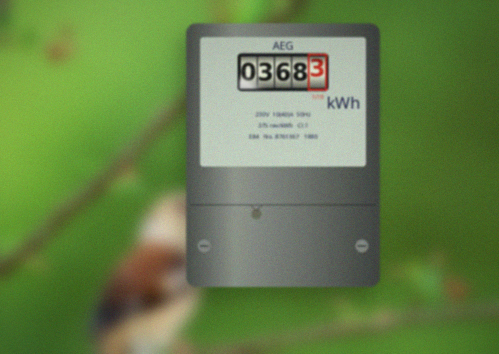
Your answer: 368.3 kWh
